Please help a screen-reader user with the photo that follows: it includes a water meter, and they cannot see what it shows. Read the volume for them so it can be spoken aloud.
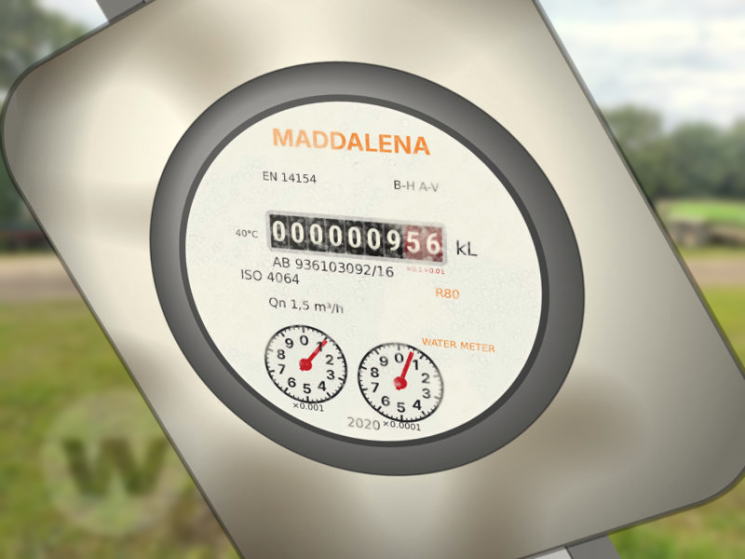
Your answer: 9.5610 kL
